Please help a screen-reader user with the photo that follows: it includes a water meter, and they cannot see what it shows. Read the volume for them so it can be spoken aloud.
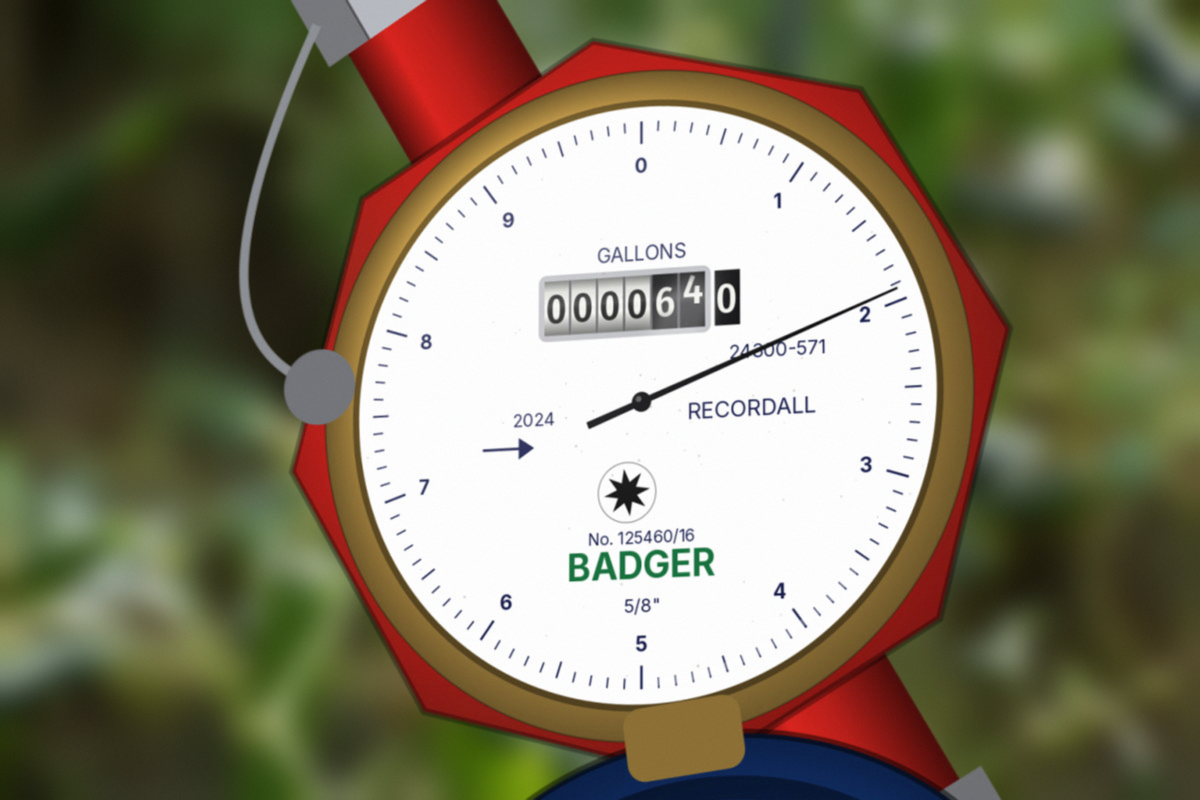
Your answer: 641.9 gal
